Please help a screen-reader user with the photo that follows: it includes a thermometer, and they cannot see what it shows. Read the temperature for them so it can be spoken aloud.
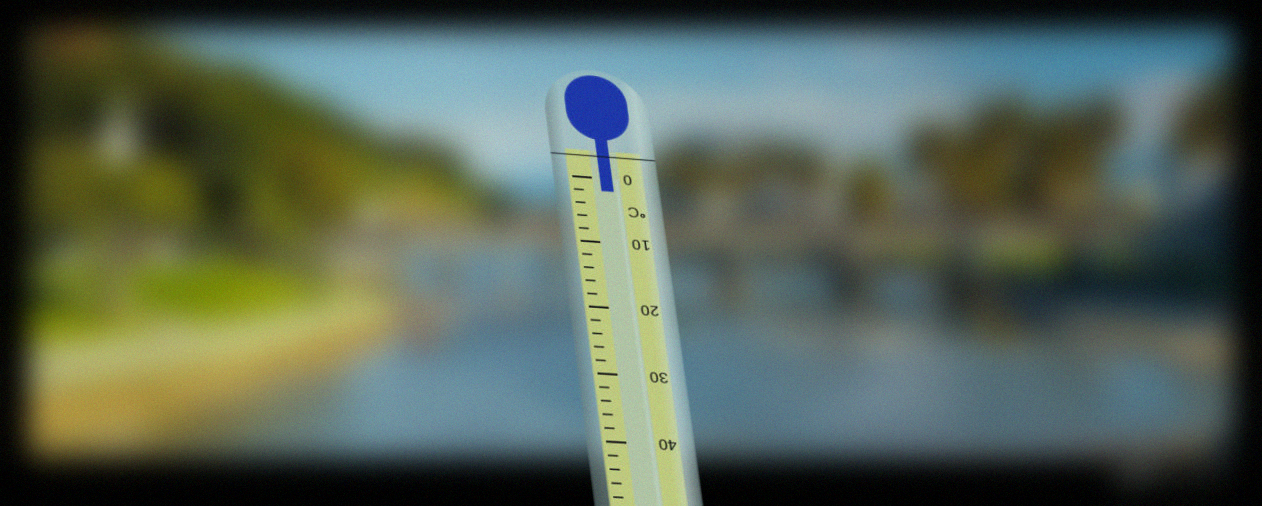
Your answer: 2 °C
